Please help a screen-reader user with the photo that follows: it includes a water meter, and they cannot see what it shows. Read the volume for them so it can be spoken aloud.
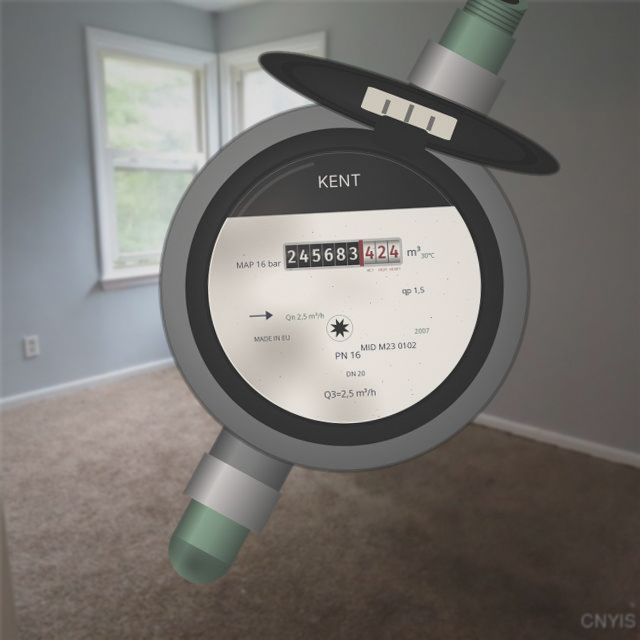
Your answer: 245683.424 m³
